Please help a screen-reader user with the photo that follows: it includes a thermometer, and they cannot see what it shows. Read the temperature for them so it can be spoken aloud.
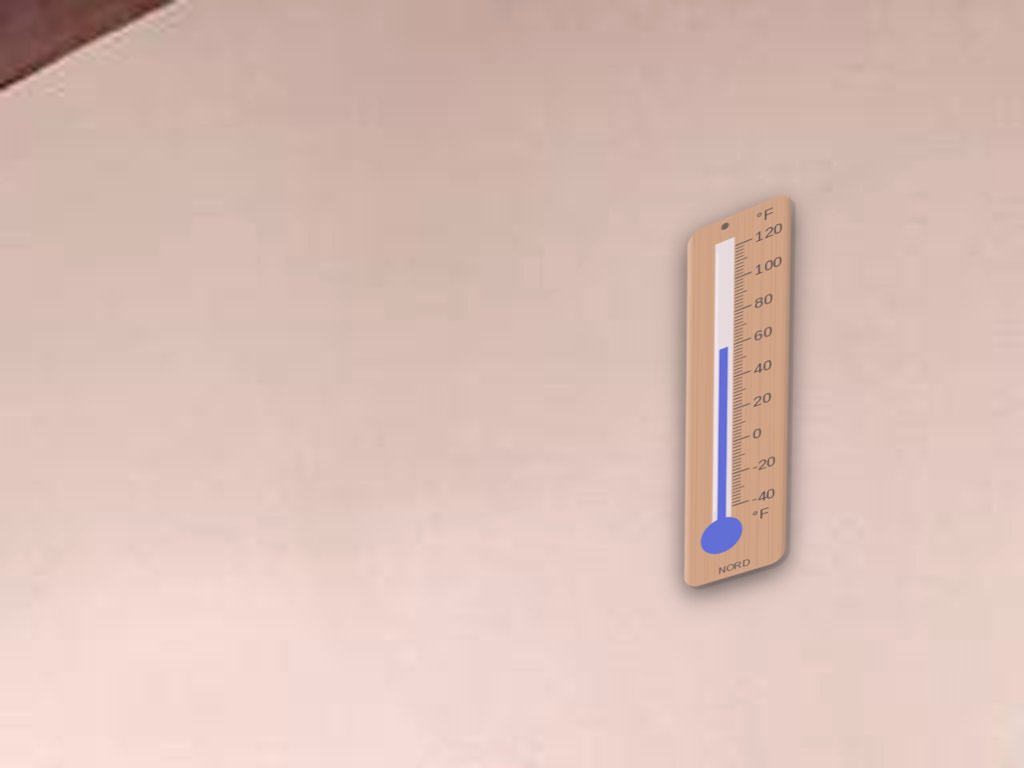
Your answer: 60 °F
